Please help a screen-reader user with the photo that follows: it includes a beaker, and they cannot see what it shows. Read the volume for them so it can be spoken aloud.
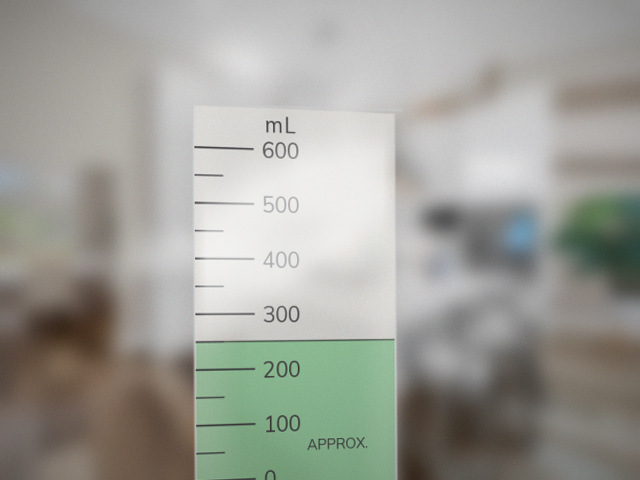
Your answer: 250 mL
